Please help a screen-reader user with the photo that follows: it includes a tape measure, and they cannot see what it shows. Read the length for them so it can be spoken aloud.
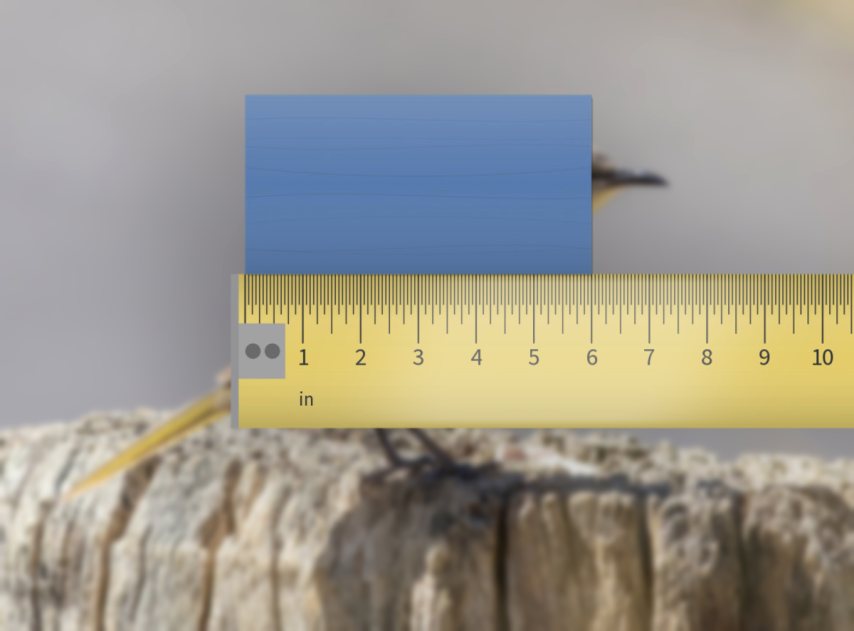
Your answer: 6 in
